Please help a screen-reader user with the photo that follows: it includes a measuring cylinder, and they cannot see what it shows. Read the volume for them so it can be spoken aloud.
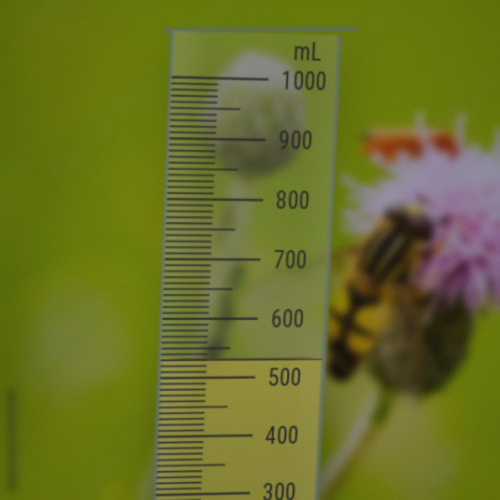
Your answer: 530 mL
